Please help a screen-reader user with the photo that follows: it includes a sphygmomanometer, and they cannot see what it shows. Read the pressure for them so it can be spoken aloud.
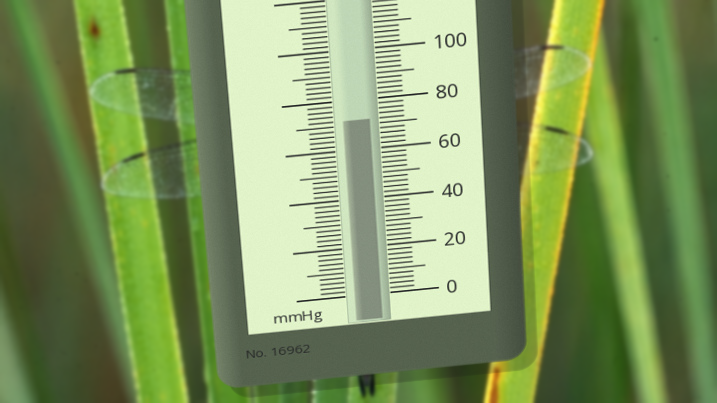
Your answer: 72 mmHg
